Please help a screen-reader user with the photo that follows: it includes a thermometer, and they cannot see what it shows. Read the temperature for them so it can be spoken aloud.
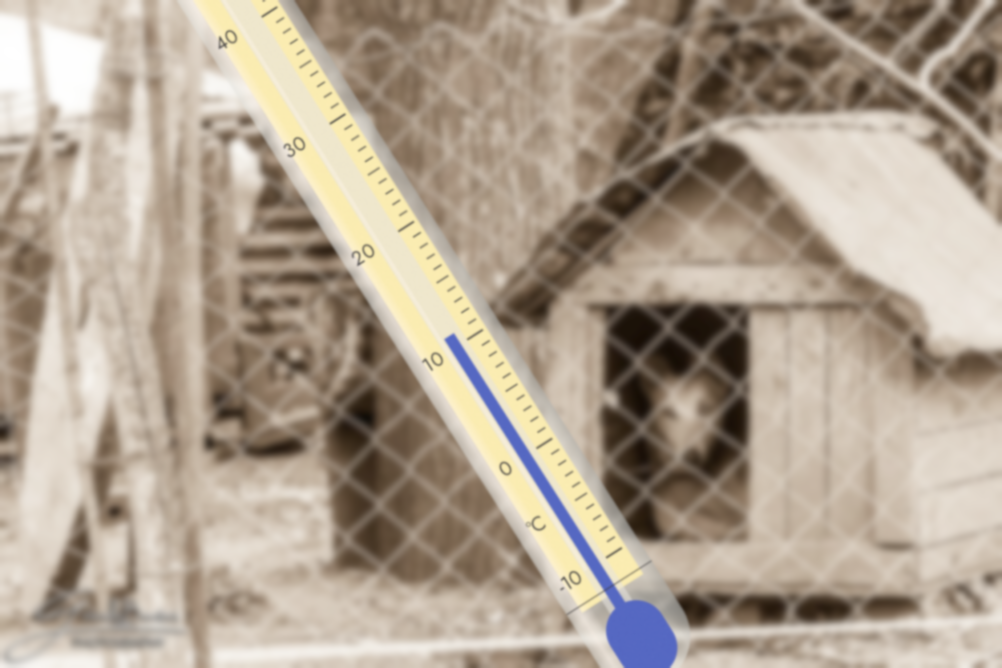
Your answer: 11 °C
